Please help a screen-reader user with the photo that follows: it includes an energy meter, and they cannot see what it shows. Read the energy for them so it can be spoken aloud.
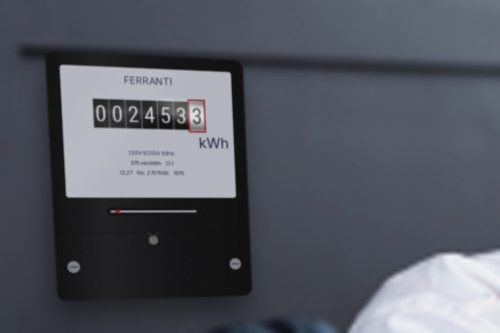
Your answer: 2453.3 kWh
